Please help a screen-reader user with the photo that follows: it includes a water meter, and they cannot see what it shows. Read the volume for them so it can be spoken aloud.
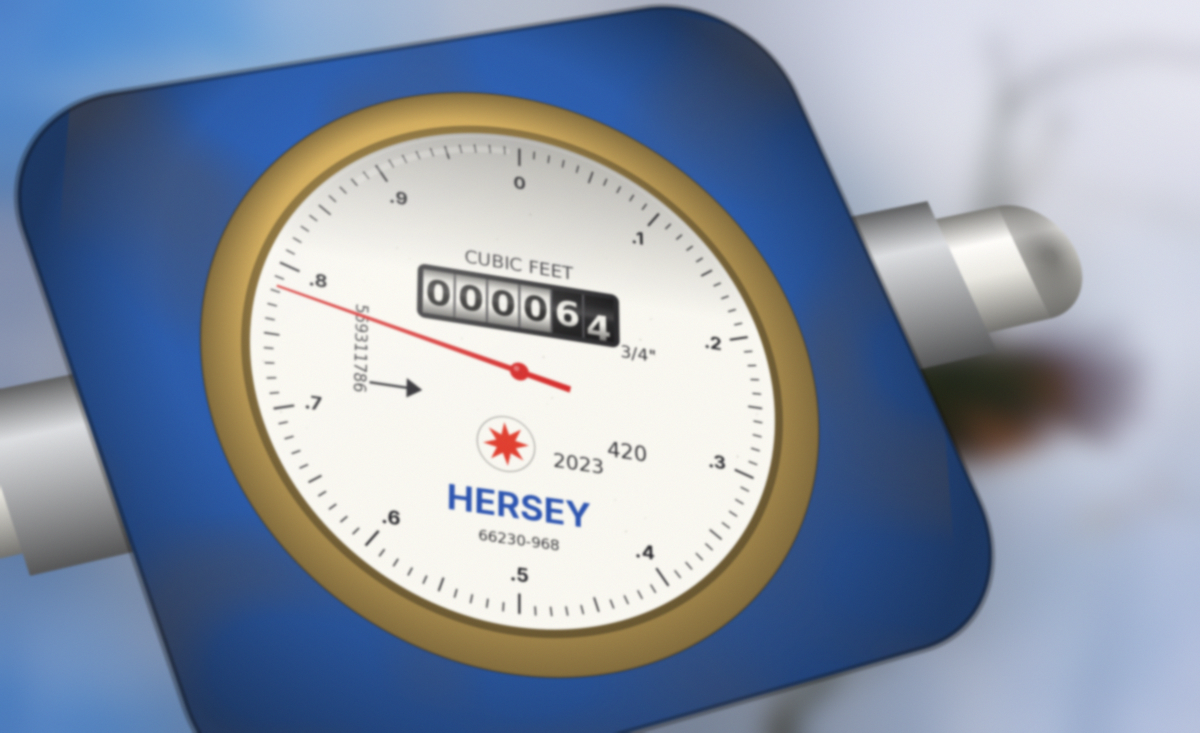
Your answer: 63.78 ft³
